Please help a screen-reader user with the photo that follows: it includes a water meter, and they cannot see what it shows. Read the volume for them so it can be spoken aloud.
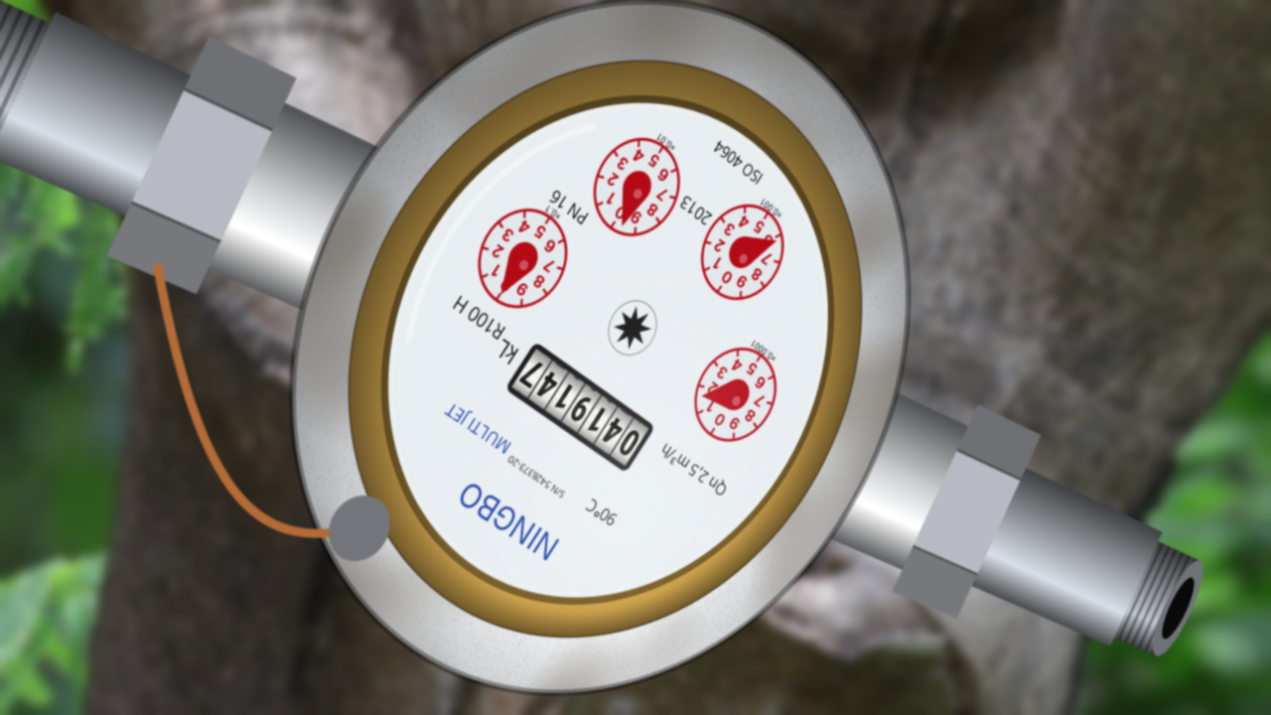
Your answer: 419146.9961 kL
